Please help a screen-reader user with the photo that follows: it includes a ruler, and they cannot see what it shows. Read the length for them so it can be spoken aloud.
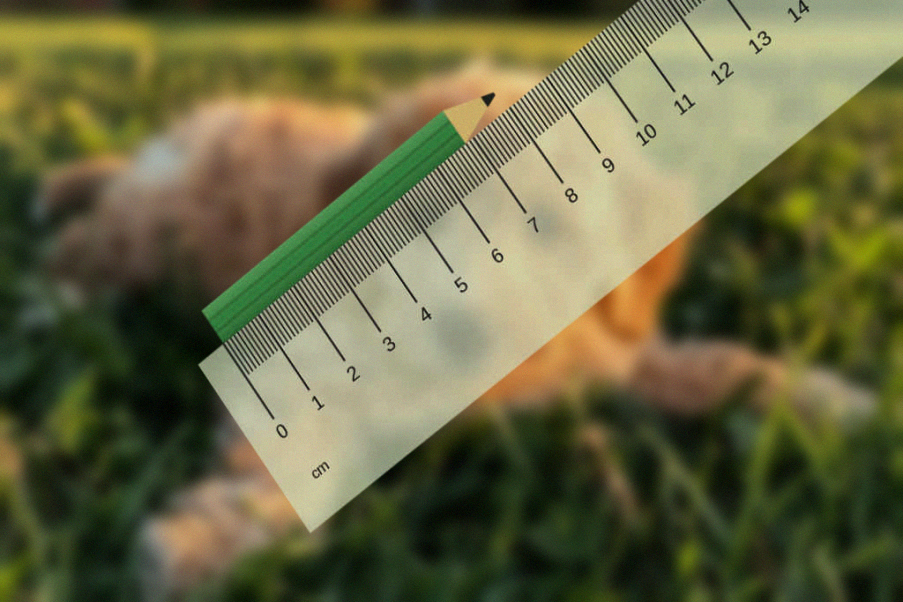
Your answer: 7.9 cm
